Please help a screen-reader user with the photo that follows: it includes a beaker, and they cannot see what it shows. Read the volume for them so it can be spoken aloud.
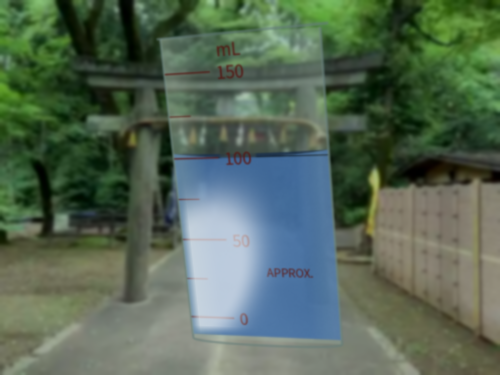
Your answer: 100 mL
